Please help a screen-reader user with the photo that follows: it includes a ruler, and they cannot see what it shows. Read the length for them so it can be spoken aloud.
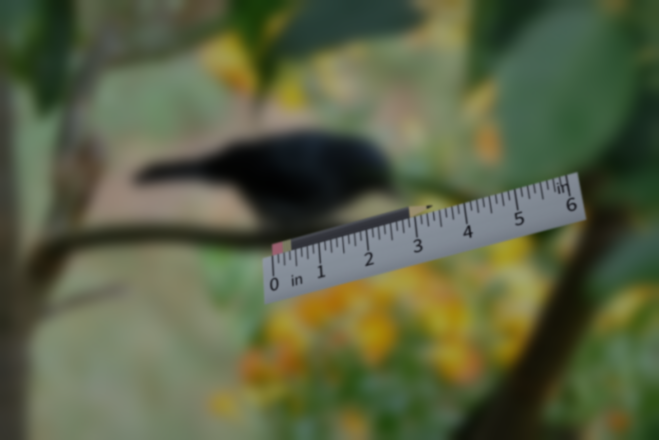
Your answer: 3.375 in
